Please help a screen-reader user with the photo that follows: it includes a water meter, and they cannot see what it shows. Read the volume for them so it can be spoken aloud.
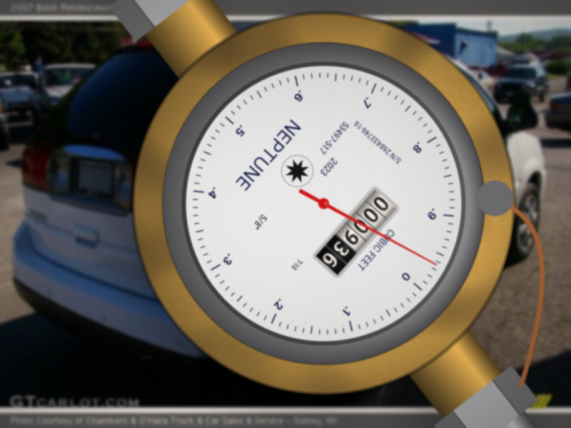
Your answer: 935.96 ft³
